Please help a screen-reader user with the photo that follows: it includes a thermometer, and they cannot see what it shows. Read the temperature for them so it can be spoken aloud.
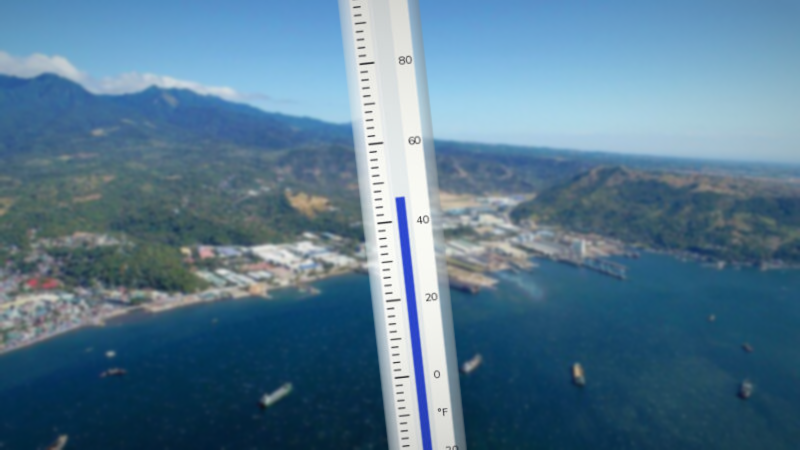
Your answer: 46 °F
